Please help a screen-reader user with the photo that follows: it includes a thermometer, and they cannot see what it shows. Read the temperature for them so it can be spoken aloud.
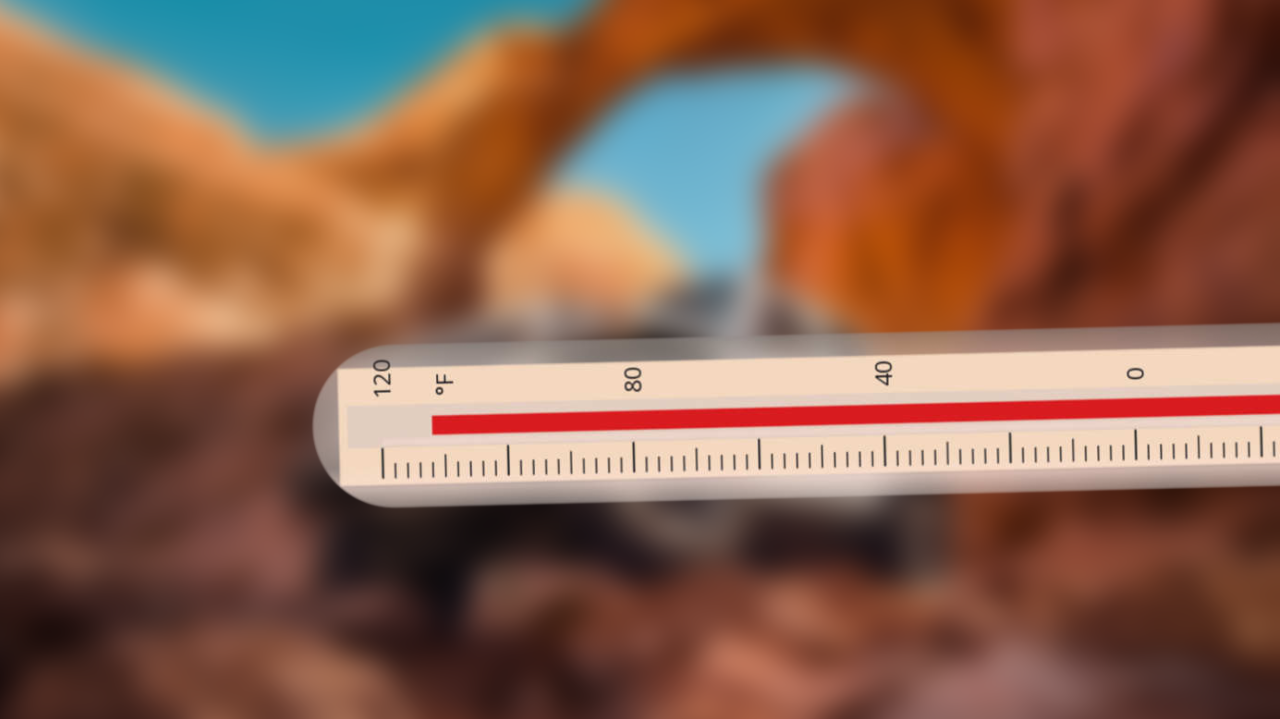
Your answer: 112 °F
